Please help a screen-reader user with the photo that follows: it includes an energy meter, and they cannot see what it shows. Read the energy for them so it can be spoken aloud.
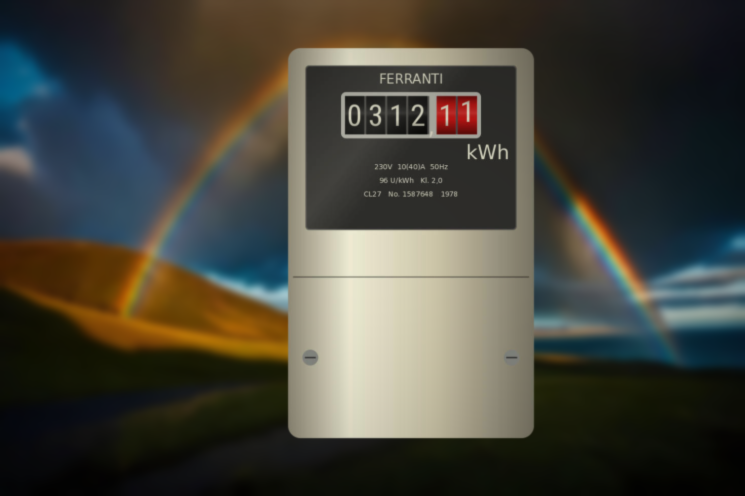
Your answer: 312.11 kWh
